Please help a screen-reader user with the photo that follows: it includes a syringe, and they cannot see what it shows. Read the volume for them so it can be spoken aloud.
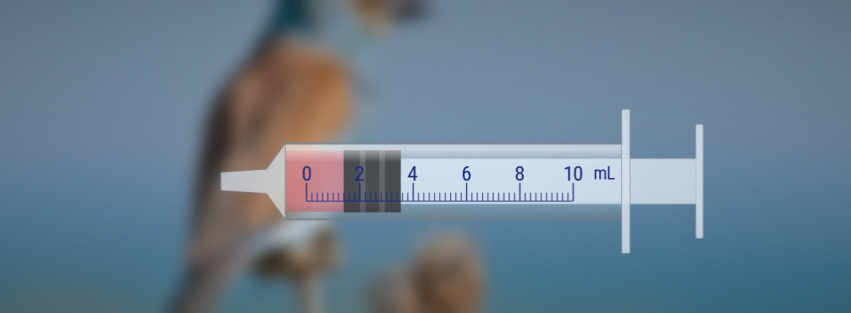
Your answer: 1.4 mL
